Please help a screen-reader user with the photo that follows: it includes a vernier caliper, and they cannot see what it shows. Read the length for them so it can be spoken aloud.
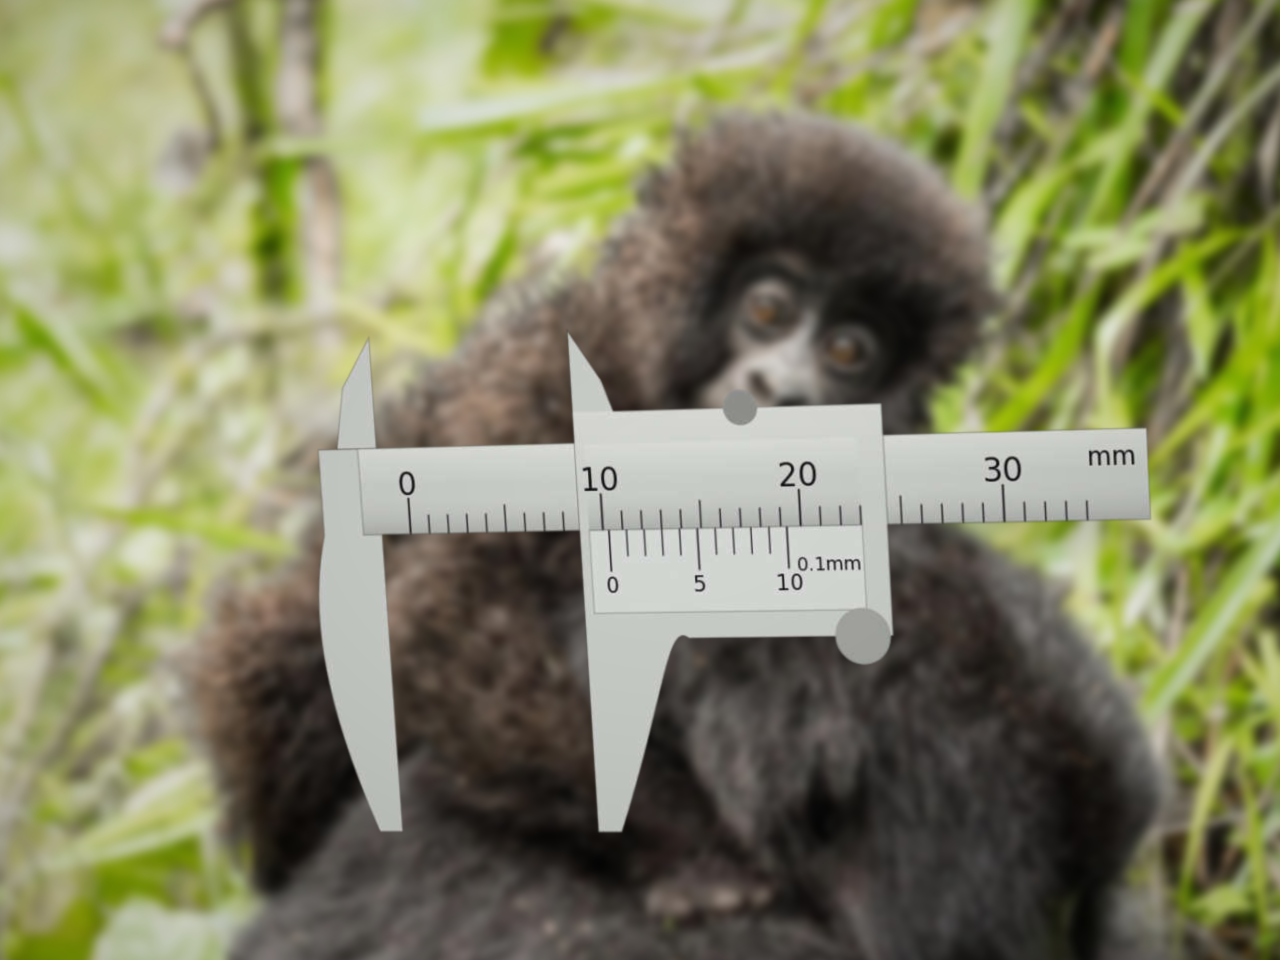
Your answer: 10.3 mm
